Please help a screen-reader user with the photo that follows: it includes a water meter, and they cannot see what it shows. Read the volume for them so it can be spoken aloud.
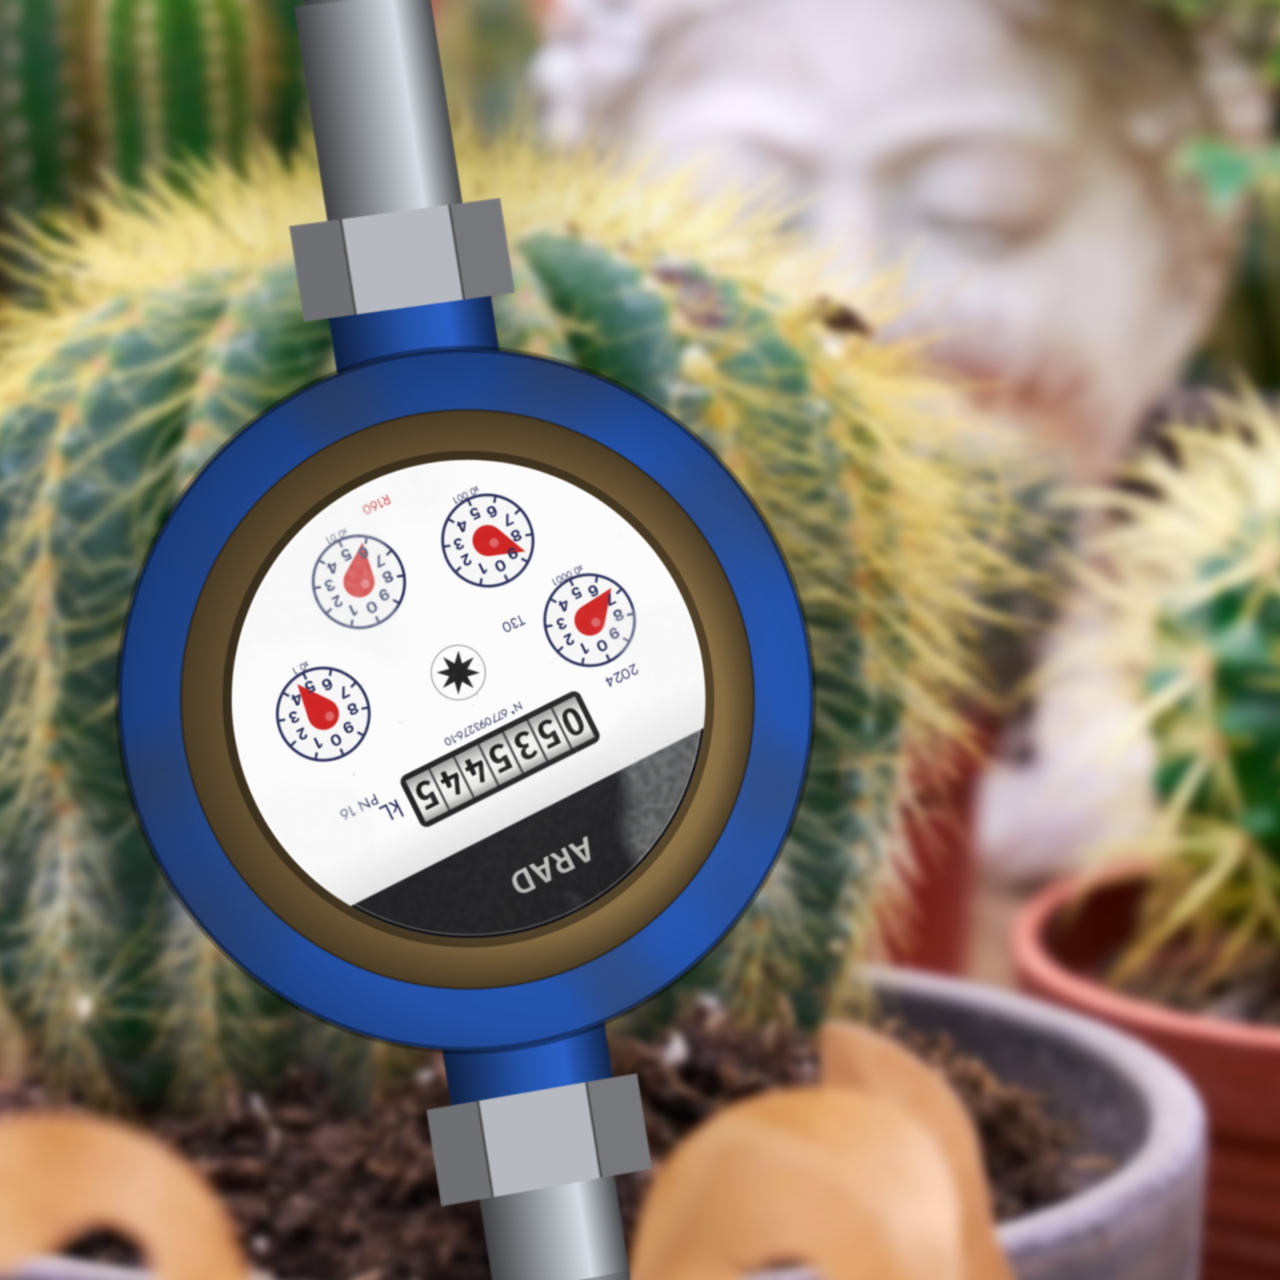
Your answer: 535445.4586 kL
